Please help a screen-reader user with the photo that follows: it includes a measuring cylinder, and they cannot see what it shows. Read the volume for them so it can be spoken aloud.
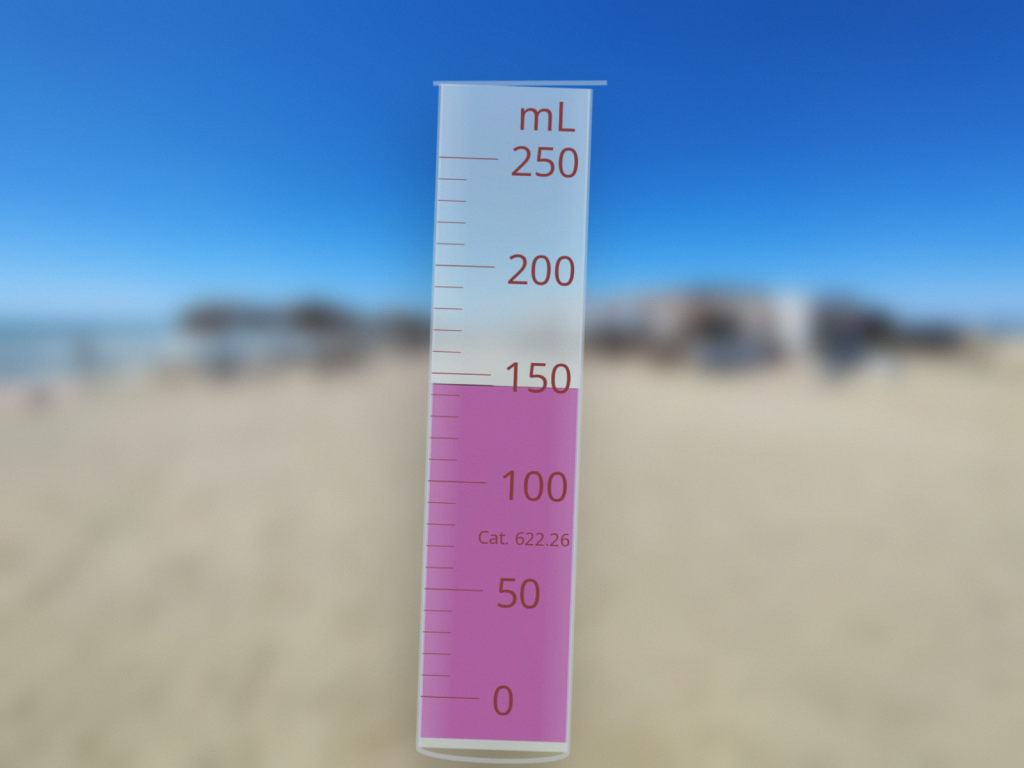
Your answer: 145 mL
